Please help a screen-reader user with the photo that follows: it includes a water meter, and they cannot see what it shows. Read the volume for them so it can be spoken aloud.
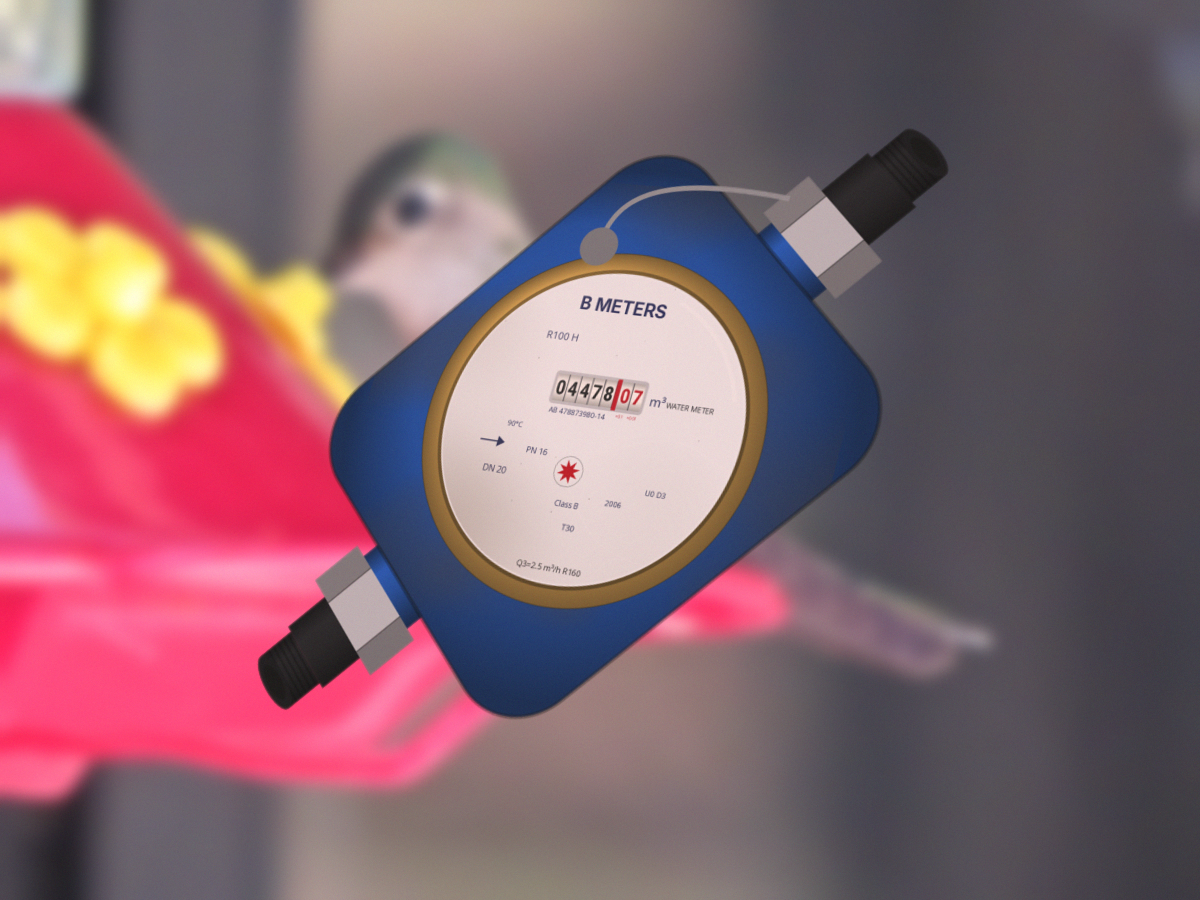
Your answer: 4478.07 m³
